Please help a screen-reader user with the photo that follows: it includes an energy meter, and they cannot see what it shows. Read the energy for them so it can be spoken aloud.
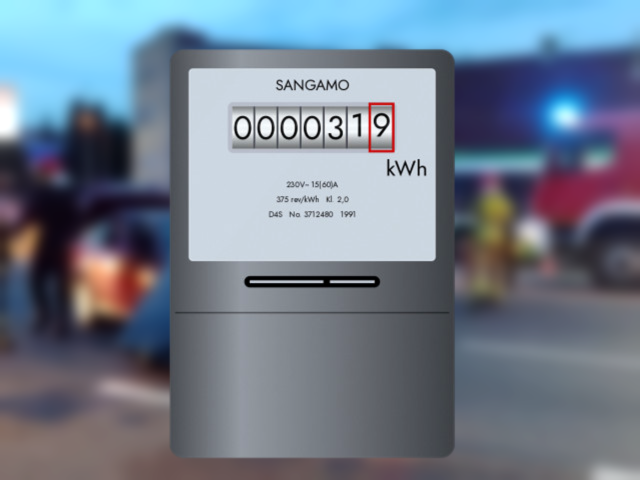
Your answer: 31.9 kWh
